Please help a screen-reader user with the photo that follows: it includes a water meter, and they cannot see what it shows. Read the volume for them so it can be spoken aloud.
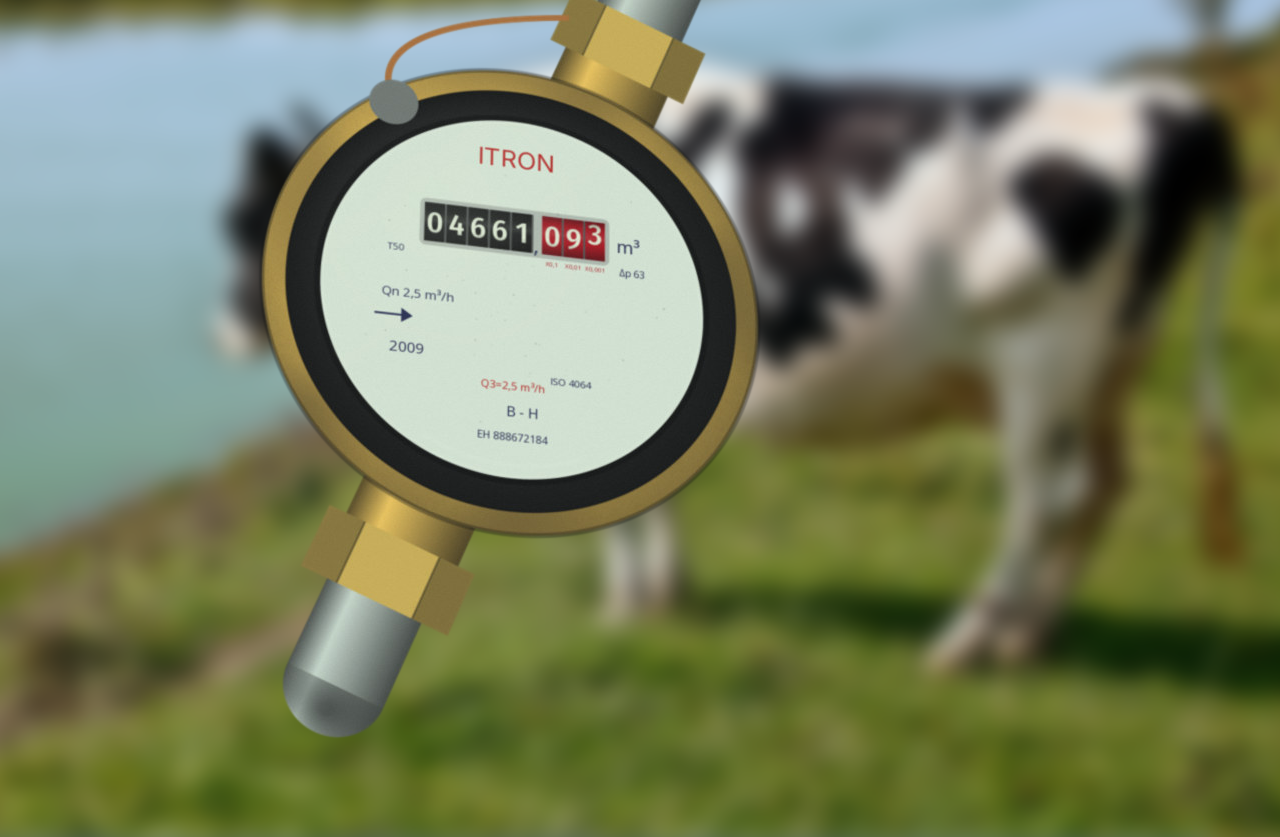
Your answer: 4661.093 m³
